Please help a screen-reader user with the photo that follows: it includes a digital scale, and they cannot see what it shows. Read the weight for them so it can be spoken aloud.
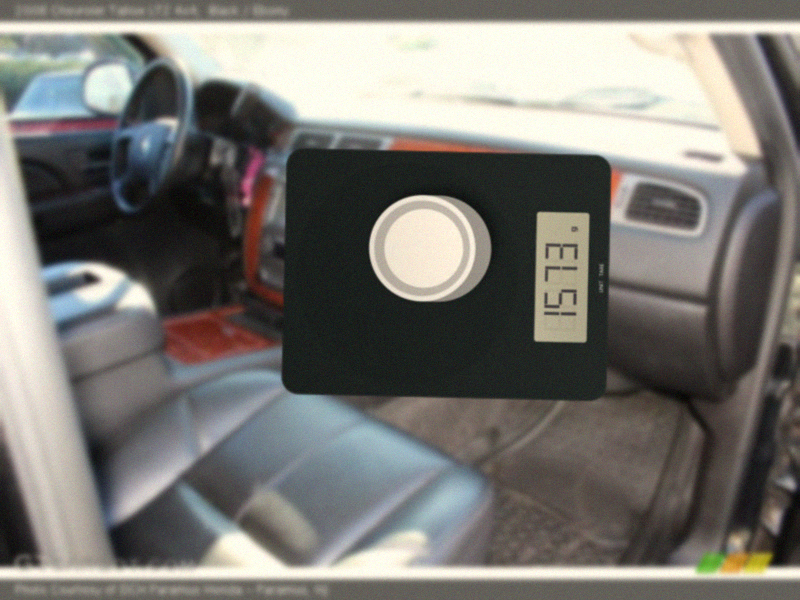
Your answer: 1573 g
